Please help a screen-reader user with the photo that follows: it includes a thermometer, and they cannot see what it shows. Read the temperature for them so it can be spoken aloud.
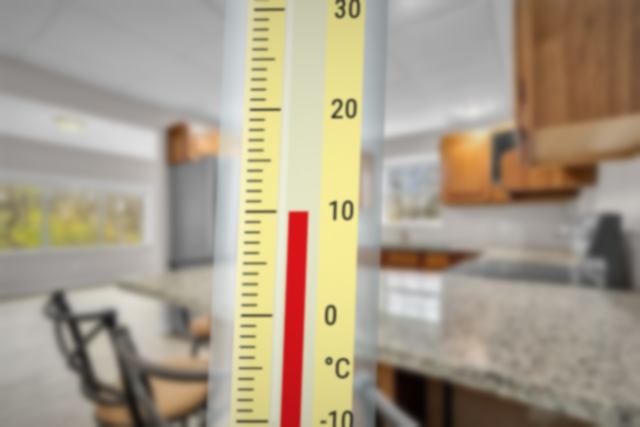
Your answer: 10 °C
